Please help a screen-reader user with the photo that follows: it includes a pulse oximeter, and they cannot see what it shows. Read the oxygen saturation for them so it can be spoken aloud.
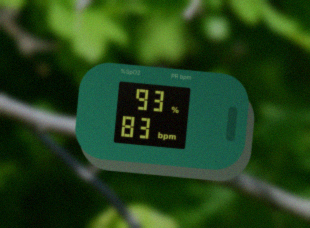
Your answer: 93 %
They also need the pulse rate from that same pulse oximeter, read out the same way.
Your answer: 83 bpm
